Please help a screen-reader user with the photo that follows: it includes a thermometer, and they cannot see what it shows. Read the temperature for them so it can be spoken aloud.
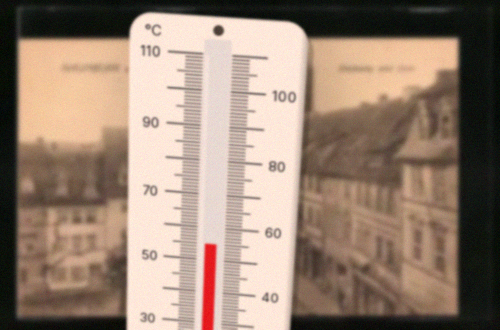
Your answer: 55 °C
